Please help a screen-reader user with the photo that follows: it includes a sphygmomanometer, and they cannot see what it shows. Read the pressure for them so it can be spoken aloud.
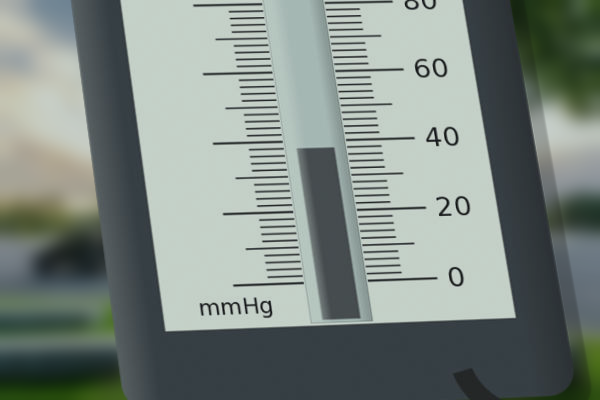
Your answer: 38 mmHg
